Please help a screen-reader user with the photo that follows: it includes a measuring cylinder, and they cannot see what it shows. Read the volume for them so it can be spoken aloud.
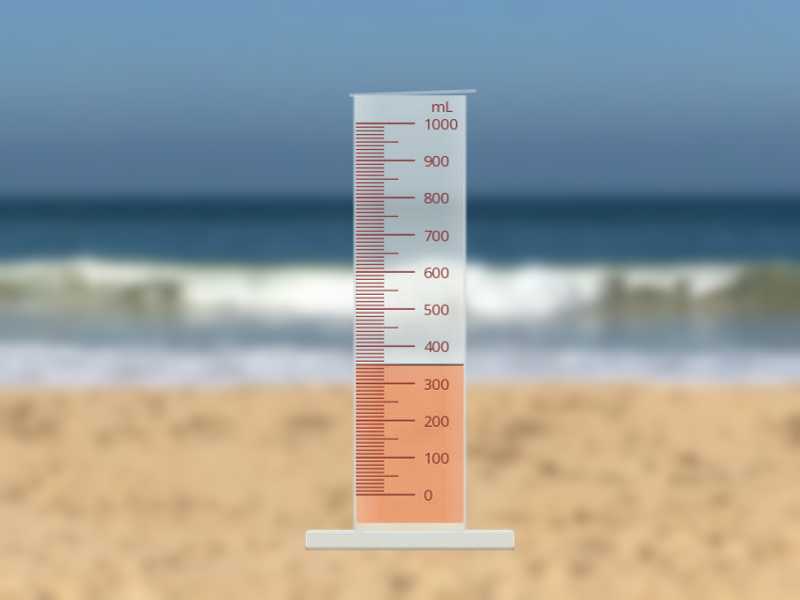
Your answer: 350 mL
